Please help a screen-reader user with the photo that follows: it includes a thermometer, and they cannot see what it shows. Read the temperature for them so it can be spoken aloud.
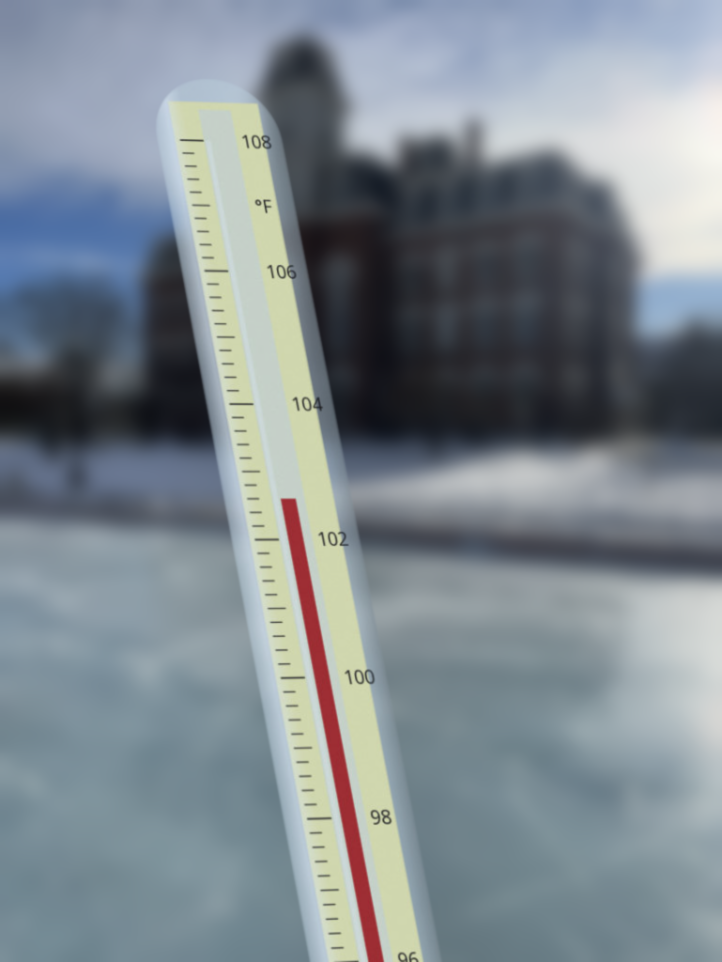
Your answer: 102.6 °F
